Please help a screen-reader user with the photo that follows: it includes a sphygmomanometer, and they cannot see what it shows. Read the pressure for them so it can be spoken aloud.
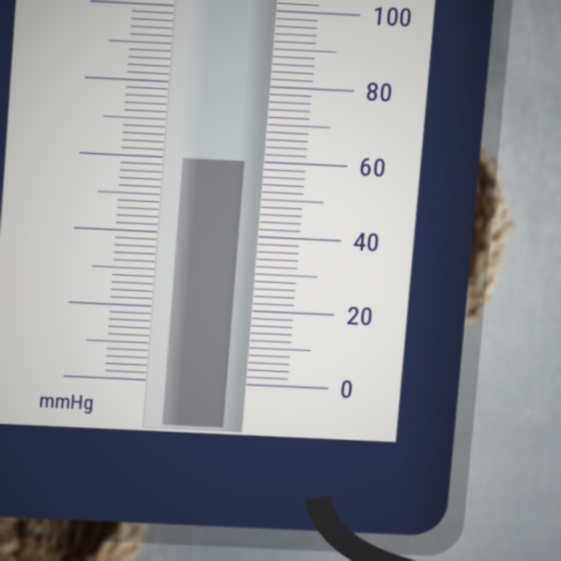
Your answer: 60 mmHg
